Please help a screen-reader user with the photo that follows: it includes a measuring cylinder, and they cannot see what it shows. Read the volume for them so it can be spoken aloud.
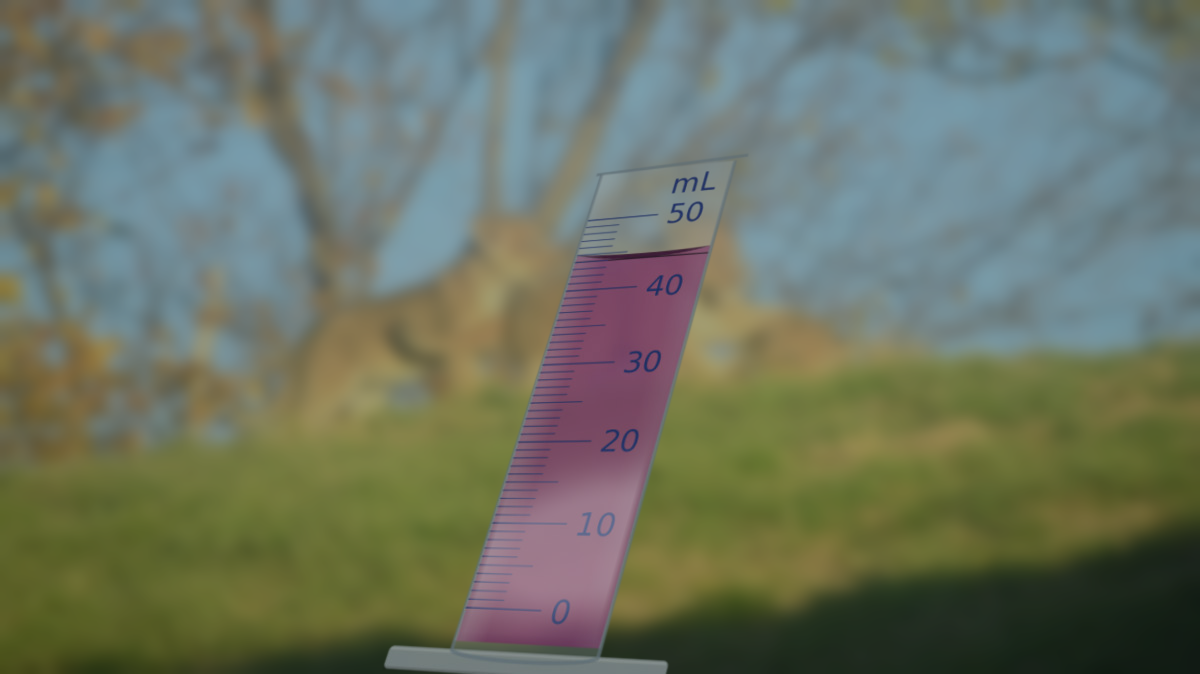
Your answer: 44 mL
